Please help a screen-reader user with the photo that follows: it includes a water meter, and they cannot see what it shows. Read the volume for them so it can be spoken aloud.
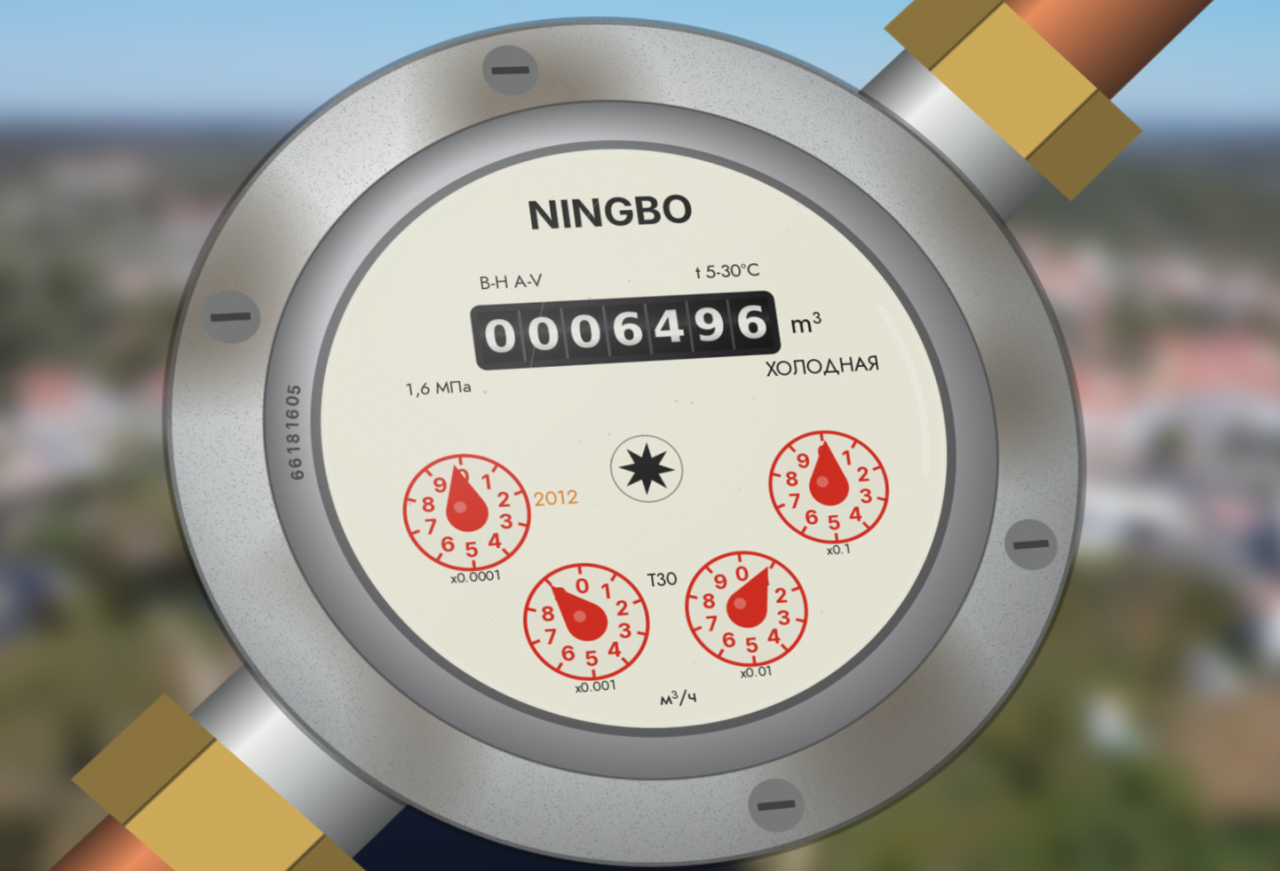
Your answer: 6496.0089 m³
